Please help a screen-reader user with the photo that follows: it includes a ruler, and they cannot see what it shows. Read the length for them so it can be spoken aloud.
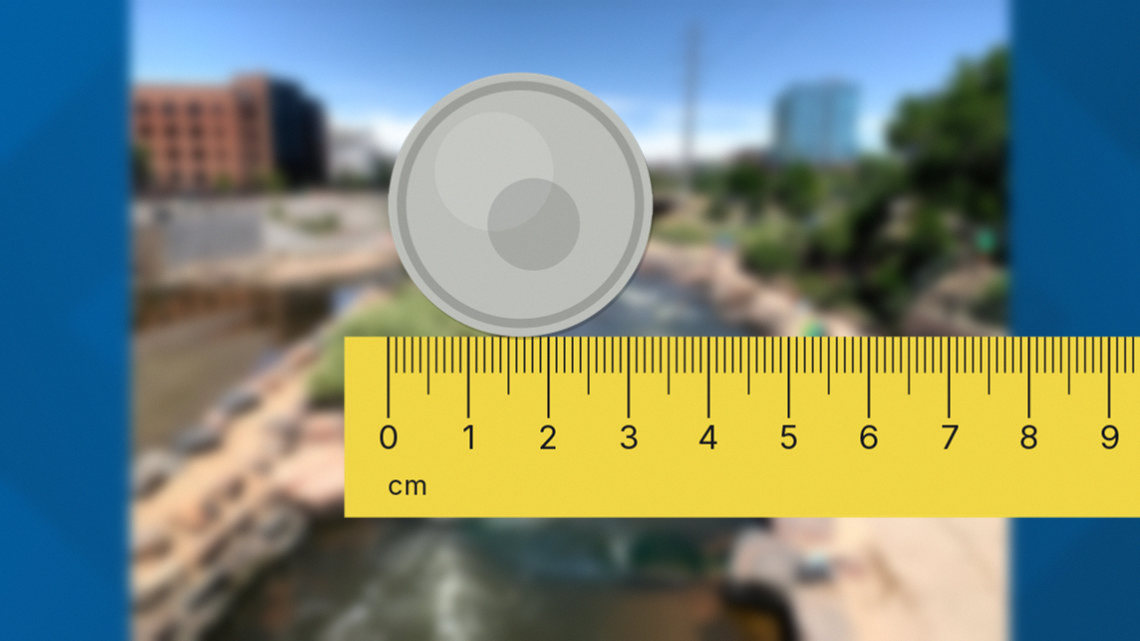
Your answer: 3.3 cm
